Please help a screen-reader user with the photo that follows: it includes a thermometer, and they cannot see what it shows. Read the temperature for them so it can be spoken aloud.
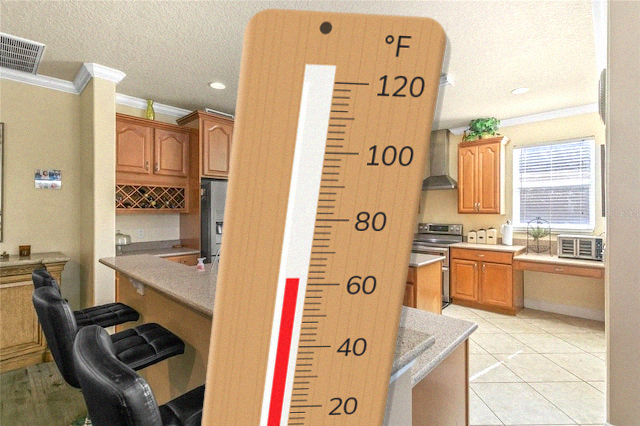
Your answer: 62 °F
